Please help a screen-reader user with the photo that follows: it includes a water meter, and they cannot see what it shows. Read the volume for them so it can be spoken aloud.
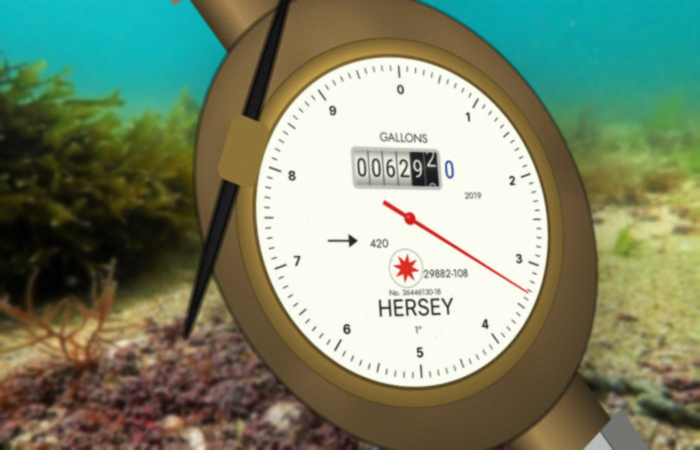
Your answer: 62923.3 gal
